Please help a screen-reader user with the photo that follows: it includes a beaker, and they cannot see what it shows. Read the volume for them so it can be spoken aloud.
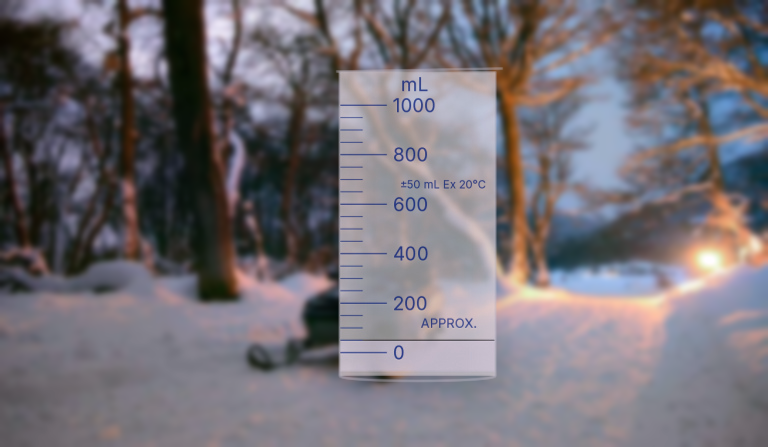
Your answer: 50 mL
